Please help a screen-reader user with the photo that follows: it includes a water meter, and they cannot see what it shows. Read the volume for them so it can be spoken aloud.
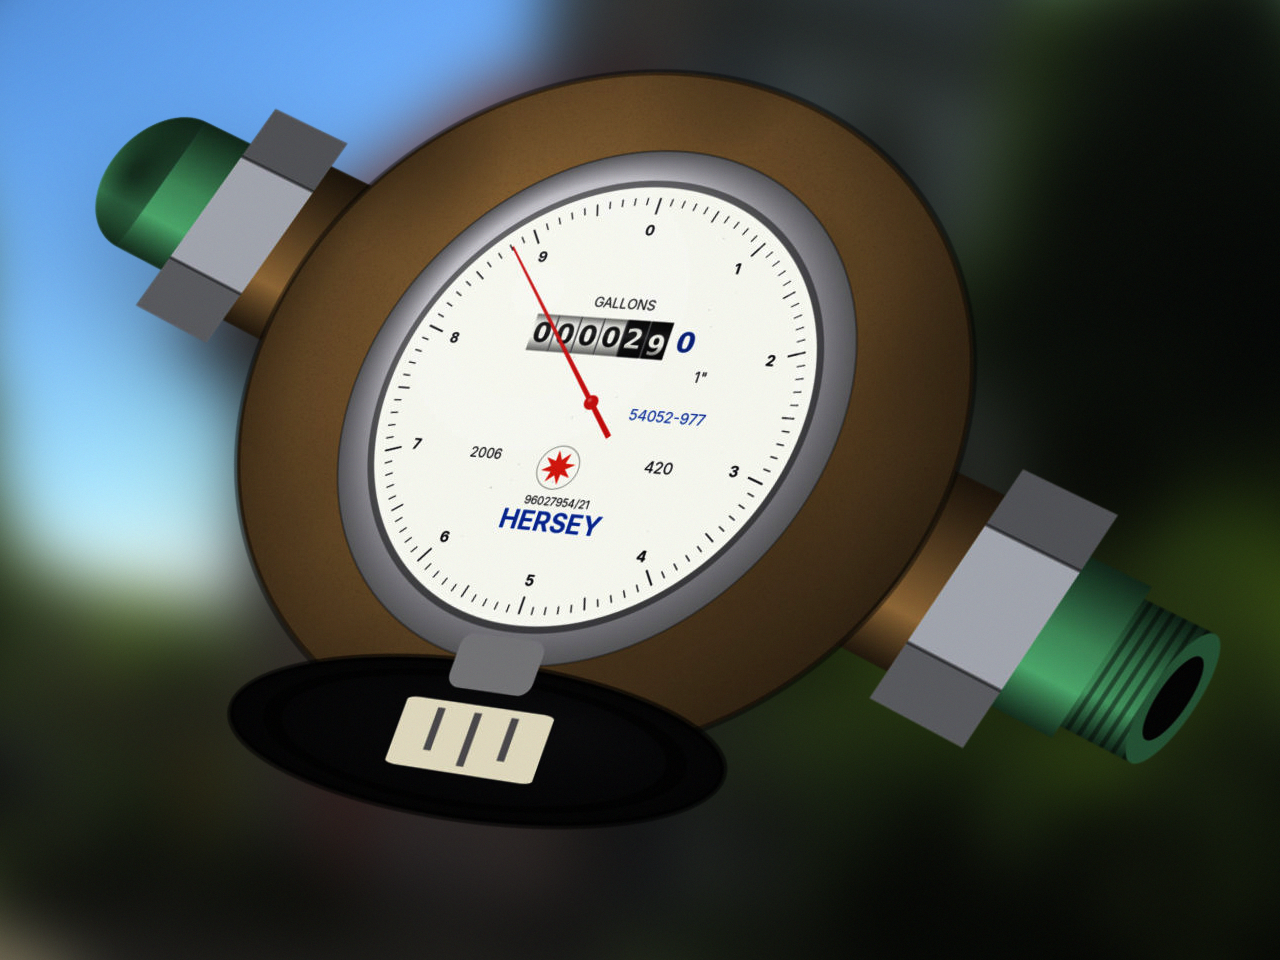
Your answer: 288.8 gal
